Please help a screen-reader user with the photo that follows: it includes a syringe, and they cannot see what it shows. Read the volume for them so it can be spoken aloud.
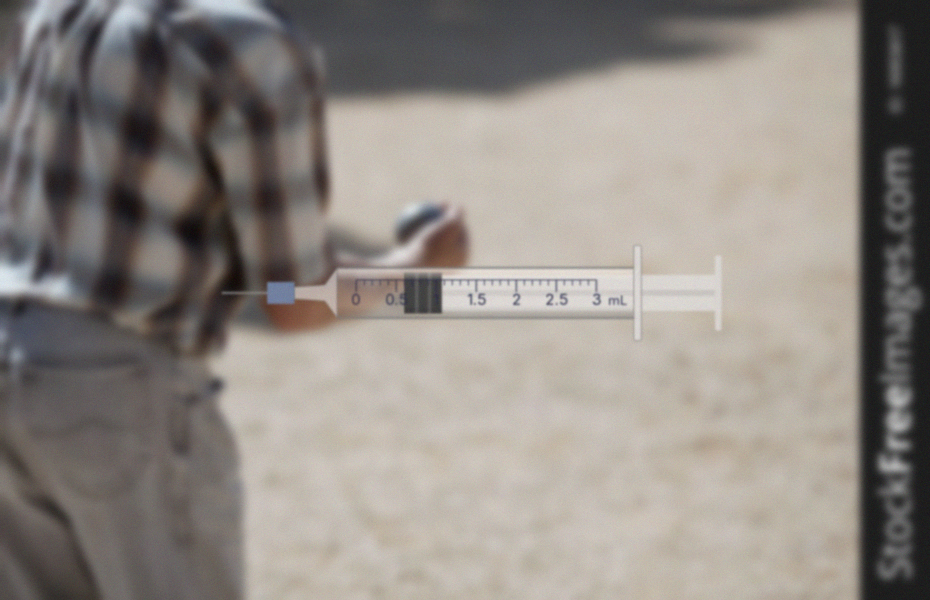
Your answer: 0.6 mL
